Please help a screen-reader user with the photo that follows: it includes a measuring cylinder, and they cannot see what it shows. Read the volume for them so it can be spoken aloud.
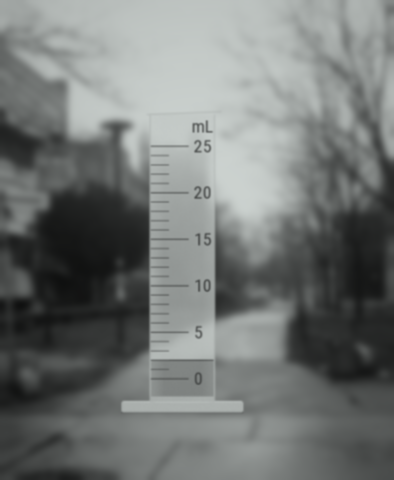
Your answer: 2 mL
